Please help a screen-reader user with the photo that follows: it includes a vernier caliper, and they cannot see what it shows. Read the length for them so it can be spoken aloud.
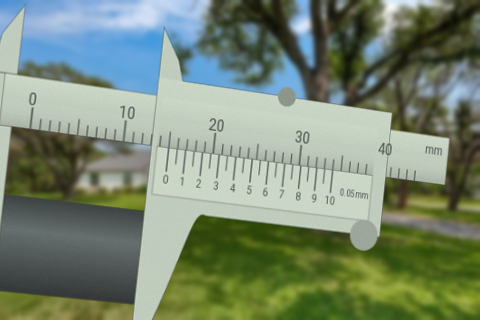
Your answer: 15.0 mm
